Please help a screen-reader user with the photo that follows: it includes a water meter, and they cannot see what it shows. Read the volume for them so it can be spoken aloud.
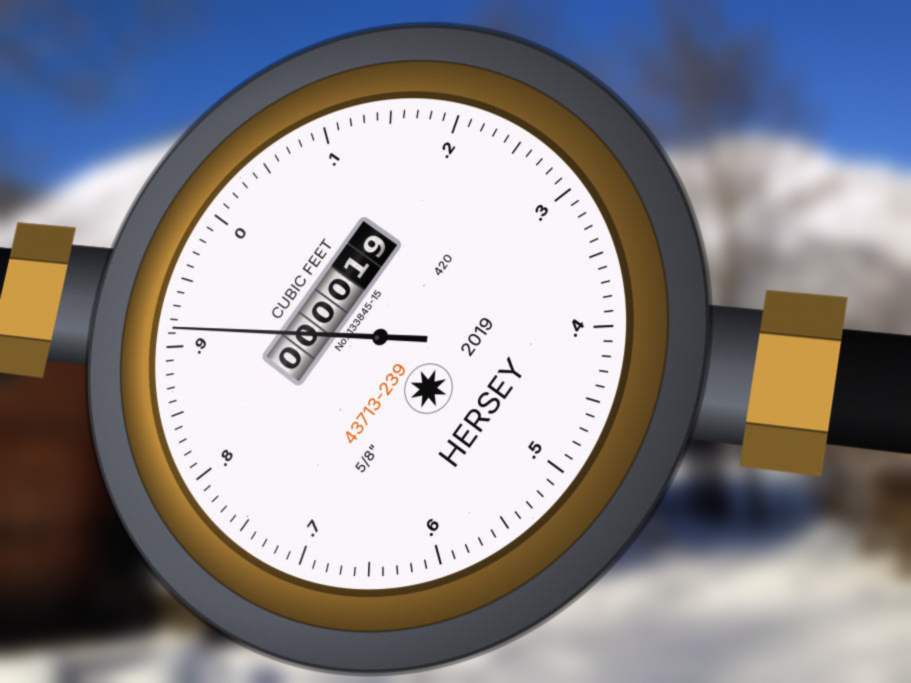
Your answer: 18.91 ft³
